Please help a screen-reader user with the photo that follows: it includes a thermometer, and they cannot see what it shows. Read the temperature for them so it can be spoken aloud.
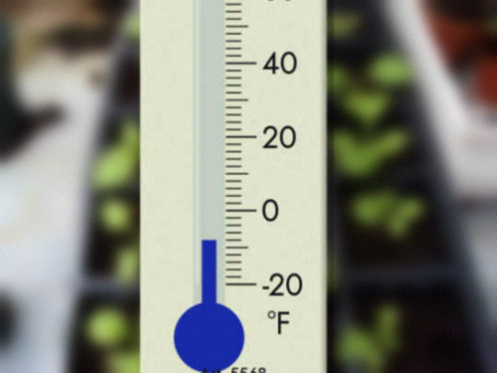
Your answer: -8 °F
